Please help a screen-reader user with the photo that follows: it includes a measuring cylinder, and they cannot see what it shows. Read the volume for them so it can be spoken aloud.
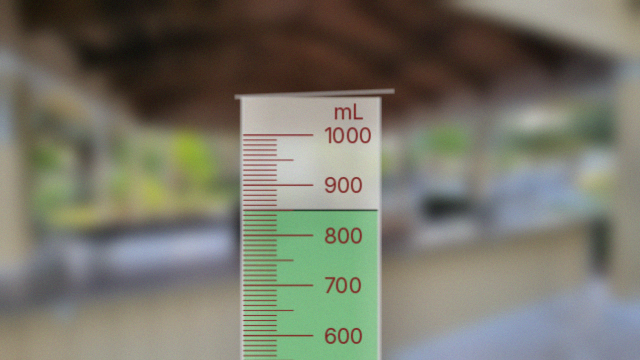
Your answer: 850 mL
